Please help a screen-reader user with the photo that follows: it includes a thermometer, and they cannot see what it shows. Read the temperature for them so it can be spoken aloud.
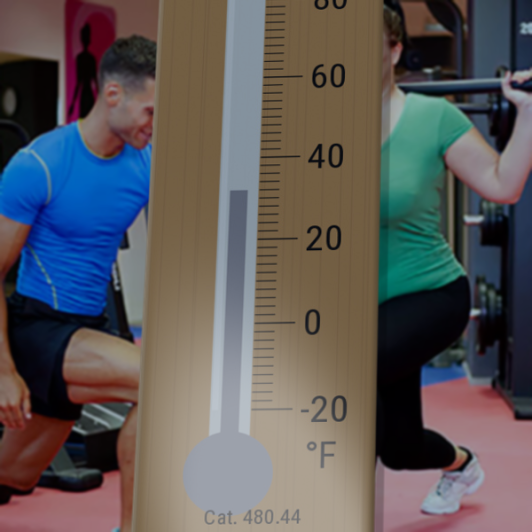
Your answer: 32 °F
